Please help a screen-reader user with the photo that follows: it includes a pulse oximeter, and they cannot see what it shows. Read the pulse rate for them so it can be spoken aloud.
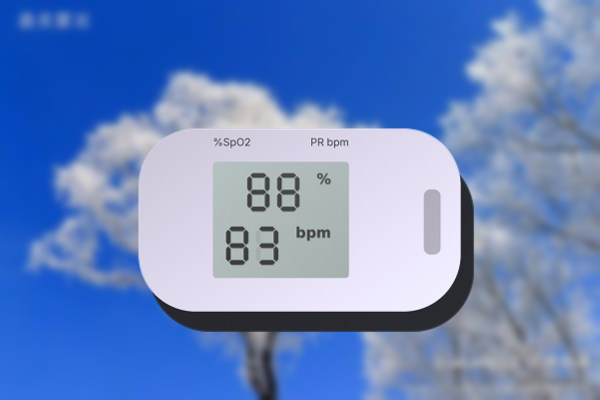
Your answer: 83 bpm
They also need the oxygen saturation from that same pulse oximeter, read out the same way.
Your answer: 88 %
